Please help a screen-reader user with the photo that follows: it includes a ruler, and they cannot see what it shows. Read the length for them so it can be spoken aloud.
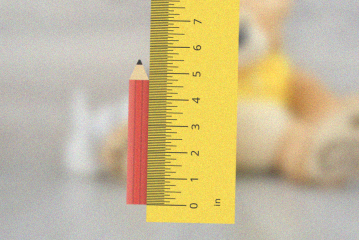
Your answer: 5.5 in
